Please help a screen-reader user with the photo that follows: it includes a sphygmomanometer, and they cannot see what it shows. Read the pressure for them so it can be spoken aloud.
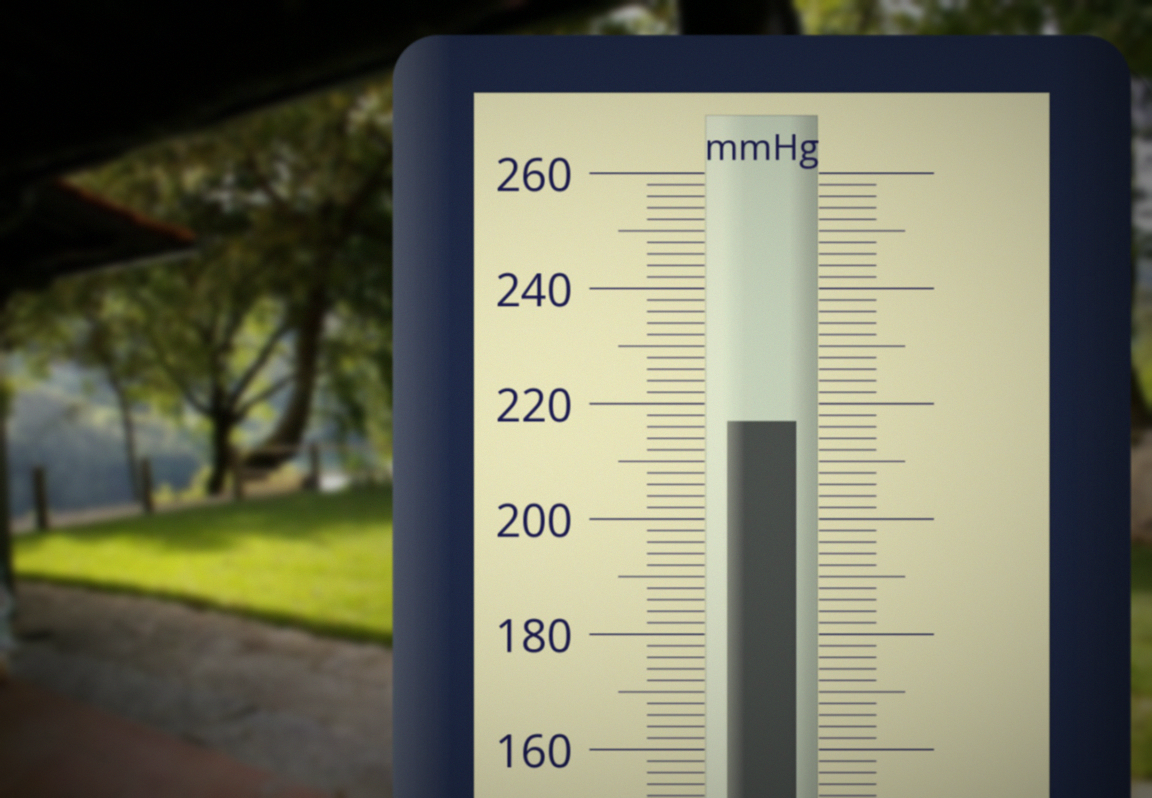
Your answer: 217 mmHg
